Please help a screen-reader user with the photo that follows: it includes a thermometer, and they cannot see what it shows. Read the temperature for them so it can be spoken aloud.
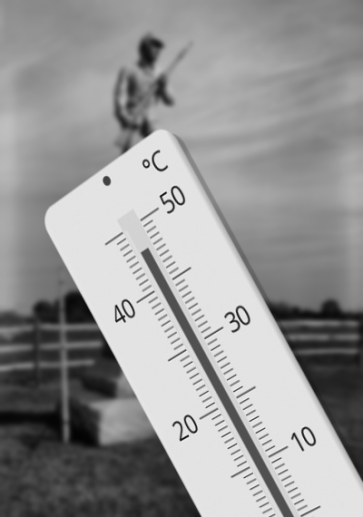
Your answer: 46 °C
